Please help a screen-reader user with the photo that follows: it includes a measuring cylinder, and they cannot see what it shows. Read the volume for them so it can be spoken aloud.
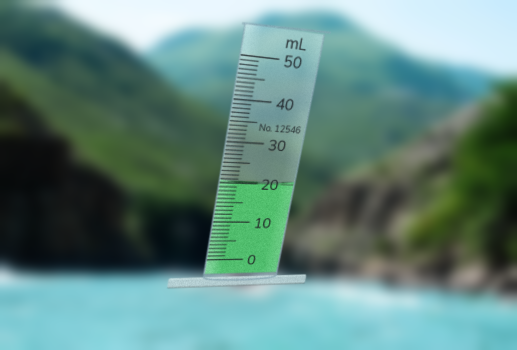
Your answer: 20 mL
